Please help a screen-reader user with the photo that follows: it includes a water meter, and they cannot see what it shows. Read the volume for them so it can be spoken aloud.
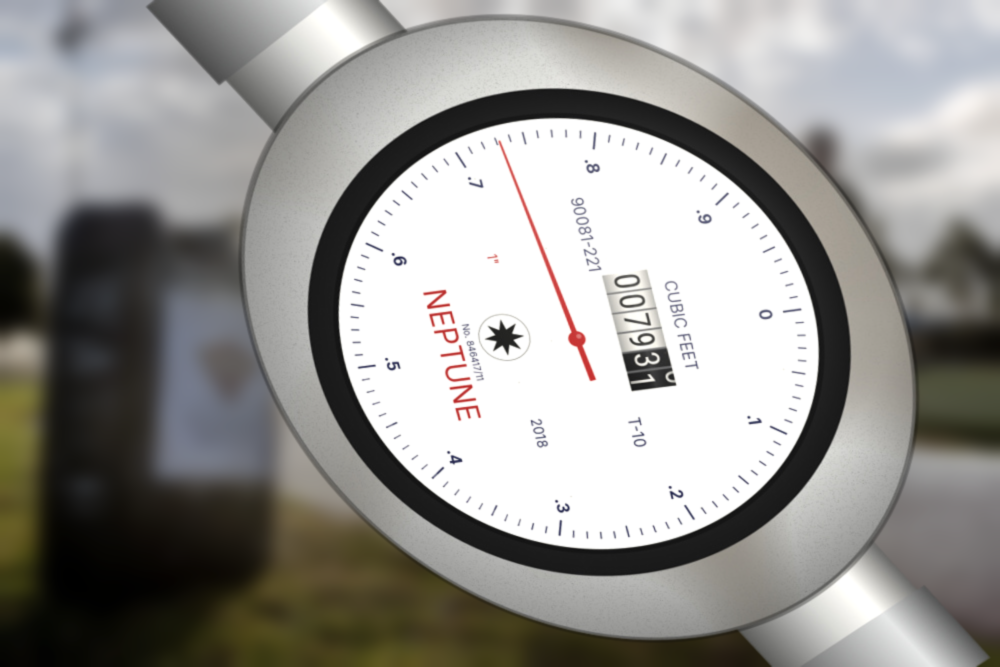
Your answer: 7930.73 ft³
